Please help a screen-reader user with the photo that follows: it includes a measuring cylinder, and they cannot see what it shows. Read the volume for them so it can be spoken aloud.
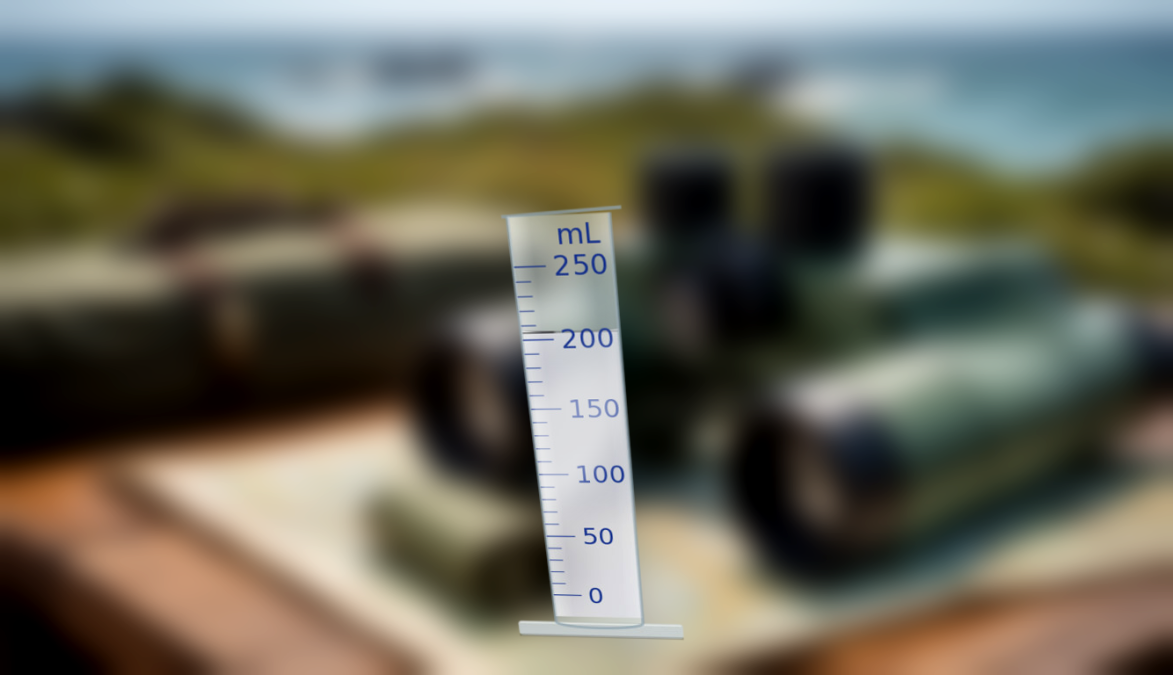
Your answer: 205 mL
